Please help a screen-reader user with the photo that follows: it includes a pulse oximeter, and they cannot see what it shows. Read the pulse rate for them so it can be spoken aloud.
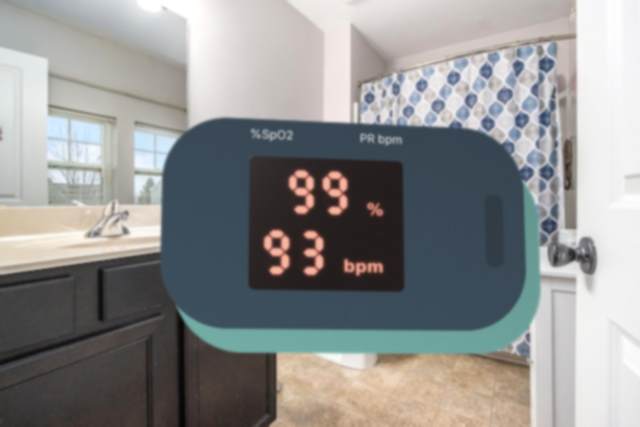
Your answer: 93 bpm
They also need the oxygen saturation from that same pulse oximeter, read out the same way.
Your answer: 99 %
